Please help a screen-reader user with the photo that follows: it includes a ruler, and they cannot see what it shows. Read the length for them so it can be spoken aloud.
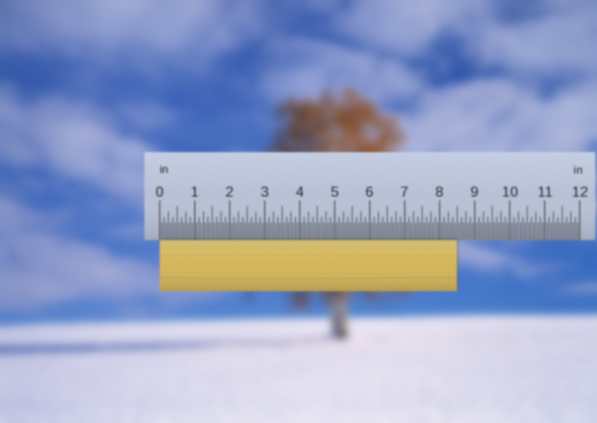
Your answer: 8.5 in
